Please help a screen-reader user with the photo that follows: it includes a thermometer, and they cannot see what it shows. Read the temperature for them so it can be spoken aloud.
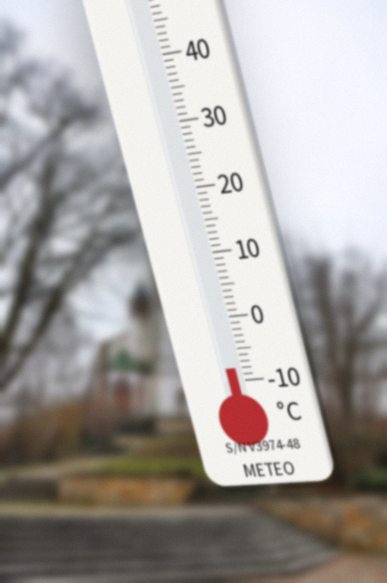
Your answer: -8 °C
